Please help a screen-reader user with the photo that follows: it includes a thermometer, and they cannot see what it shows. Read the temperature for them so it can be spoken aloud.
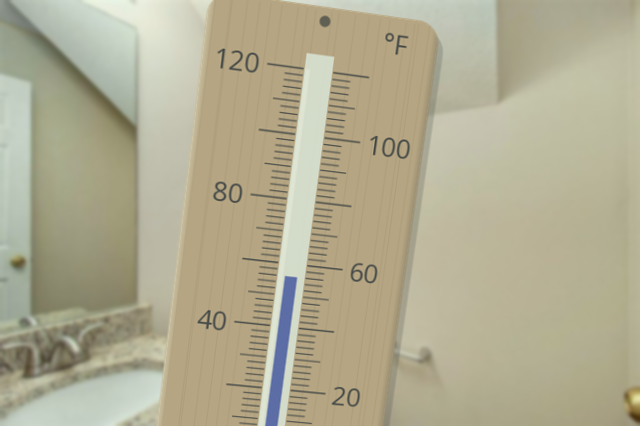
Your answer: 56 °F
